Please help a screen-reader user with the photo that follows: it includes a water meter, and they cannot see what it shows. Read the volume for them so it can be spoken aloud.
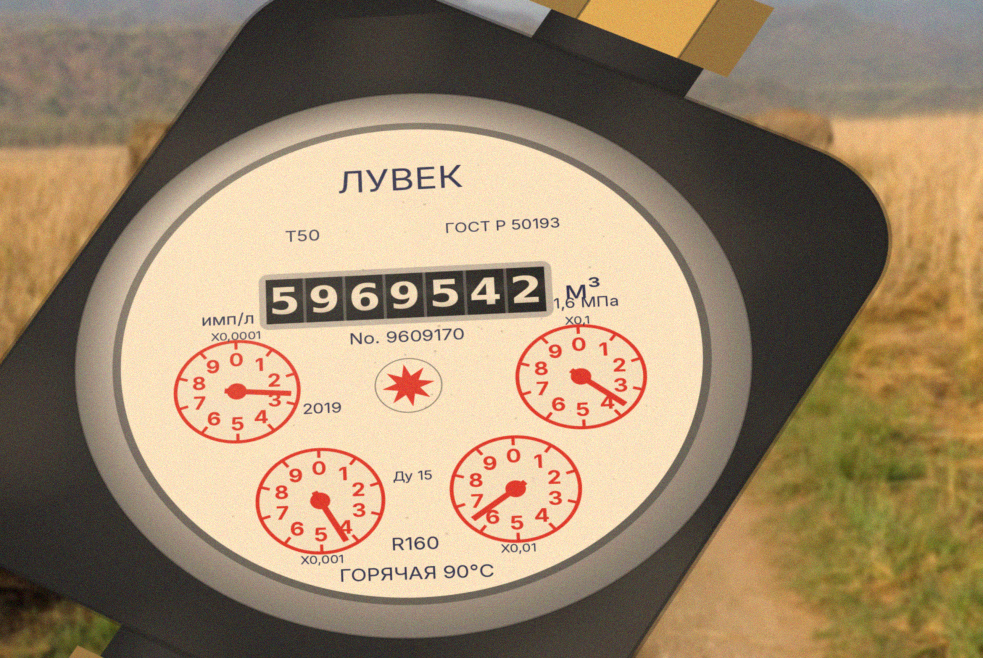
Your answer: 5969542.3642 m³
